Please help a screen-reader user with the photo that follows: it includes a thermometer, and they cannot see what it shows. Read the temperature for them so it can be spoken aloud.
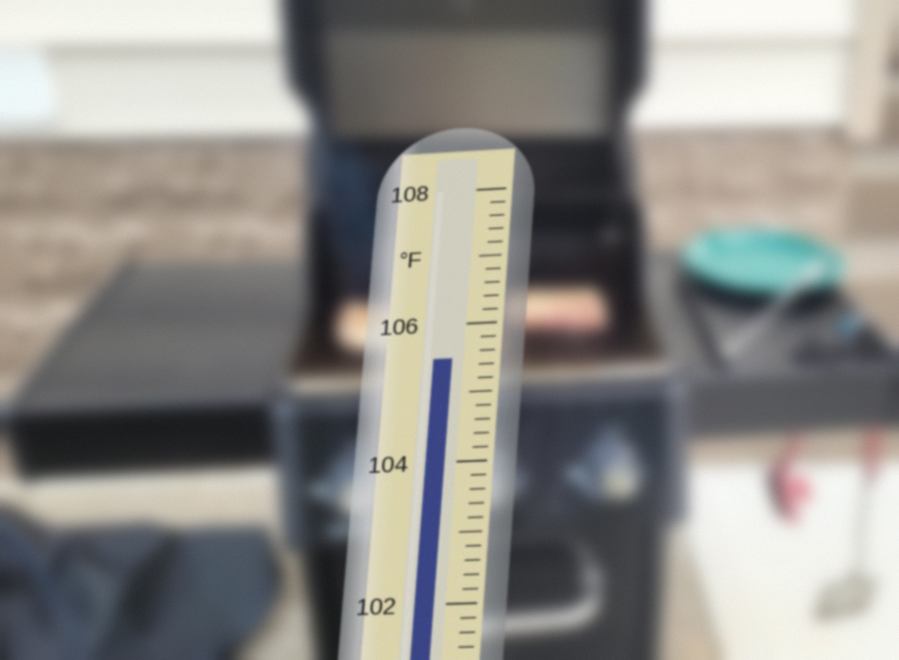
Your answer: 105.5 °F
